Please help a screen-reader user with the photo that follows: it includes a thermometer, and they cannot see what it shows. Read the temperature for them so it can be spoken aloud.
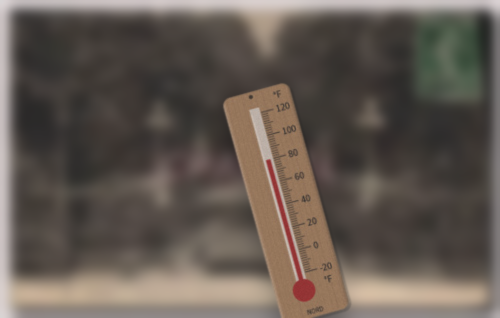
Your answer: 80 °F
